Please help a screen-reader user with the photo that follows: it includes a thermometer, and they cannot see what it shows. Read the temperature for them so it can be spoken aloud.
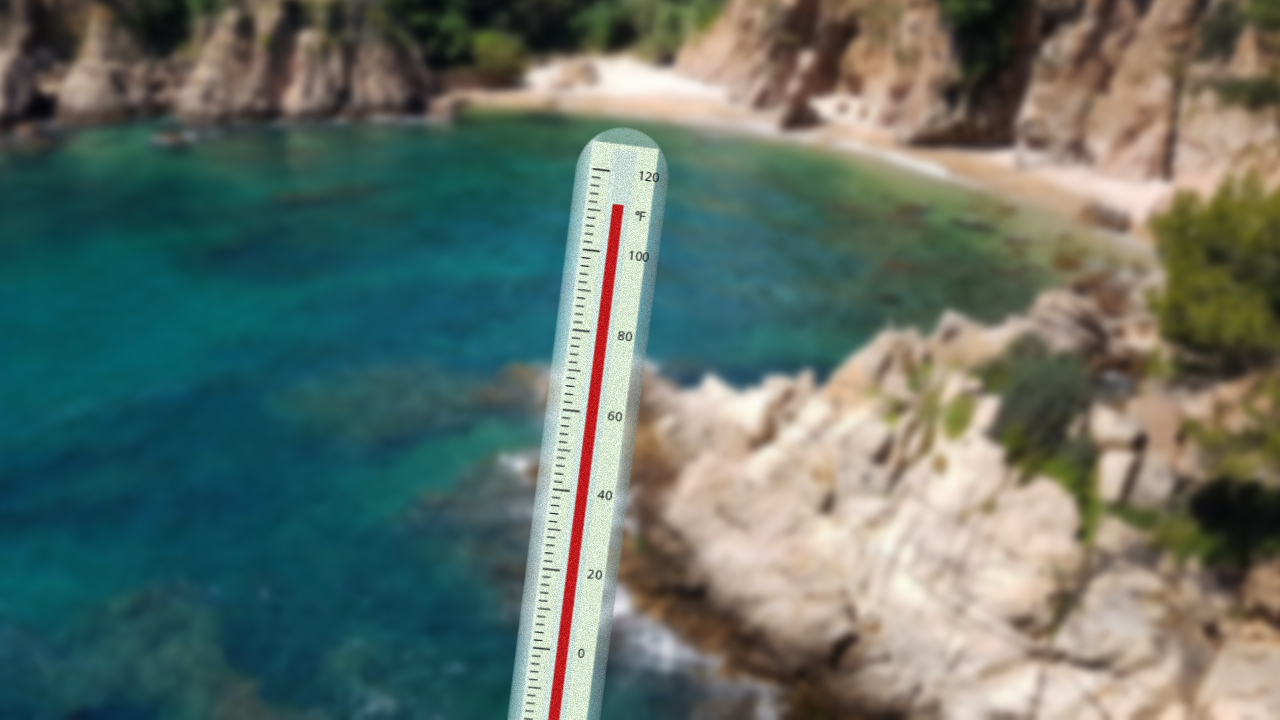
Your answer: 112 °F
